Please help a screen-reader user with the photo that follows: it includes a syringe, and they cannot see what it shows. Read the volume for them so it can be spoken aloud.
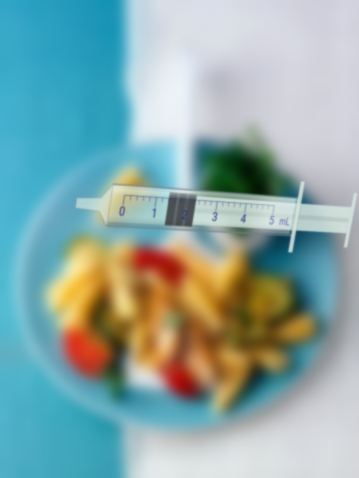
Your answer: 1.4 mL
